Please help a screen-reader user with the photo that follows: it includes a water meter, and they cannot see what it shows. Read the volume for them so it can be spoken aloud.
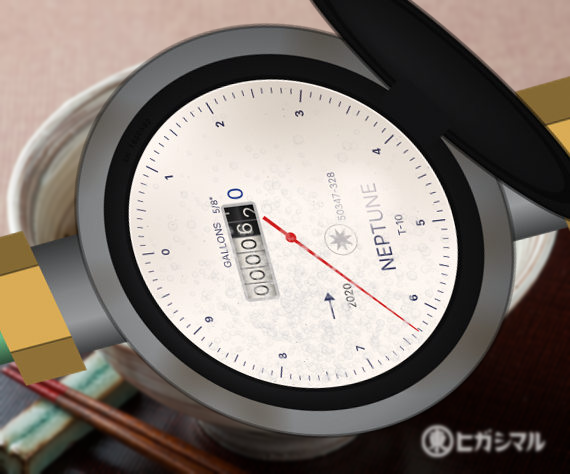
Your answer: 616.3 gal
